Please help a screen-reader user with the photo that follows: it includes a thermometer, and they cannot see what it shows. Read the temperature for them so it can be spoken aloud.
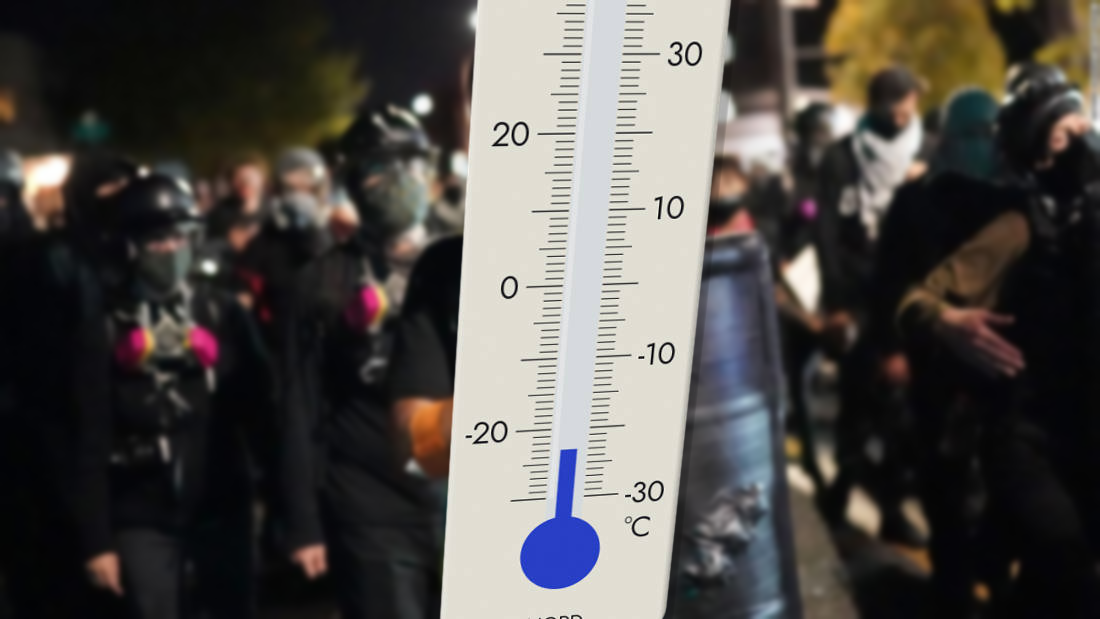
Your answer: -23 °C
